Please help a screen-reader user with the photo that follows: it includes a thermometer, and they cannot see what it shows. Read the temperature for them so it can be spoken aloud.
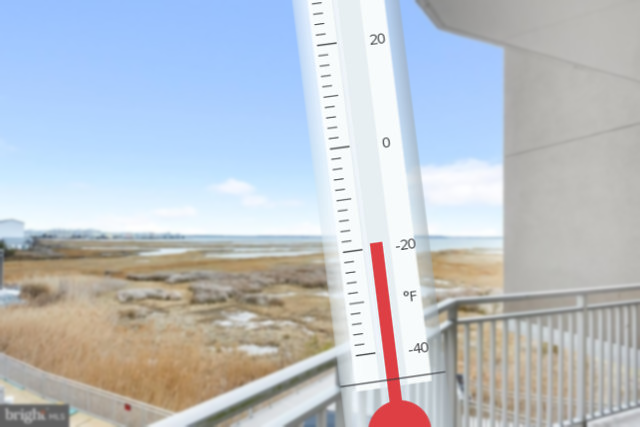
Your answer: -19 °F
